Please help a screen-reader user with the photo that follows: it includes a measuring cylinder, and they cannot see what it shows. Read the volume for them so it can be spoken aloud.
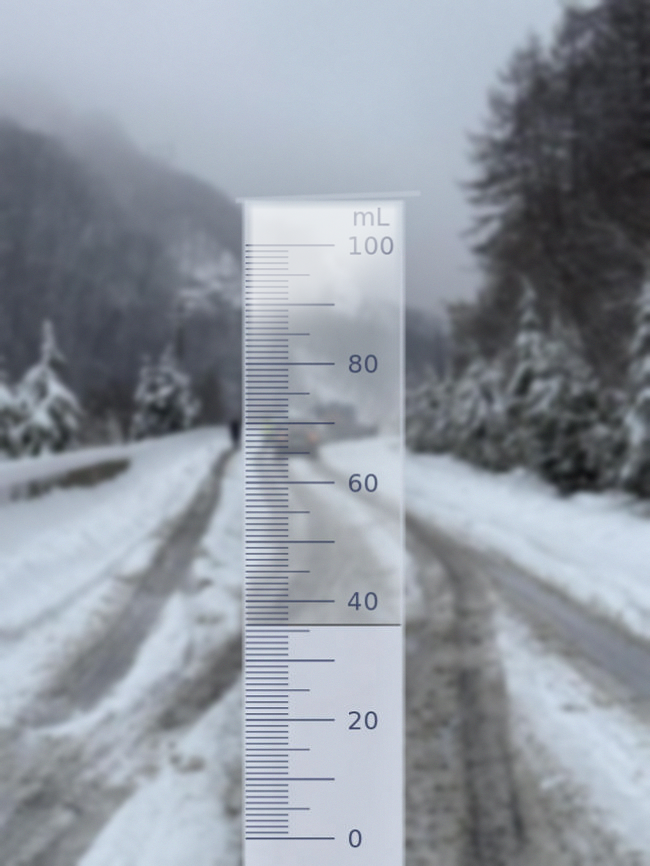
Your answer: 36 mL
